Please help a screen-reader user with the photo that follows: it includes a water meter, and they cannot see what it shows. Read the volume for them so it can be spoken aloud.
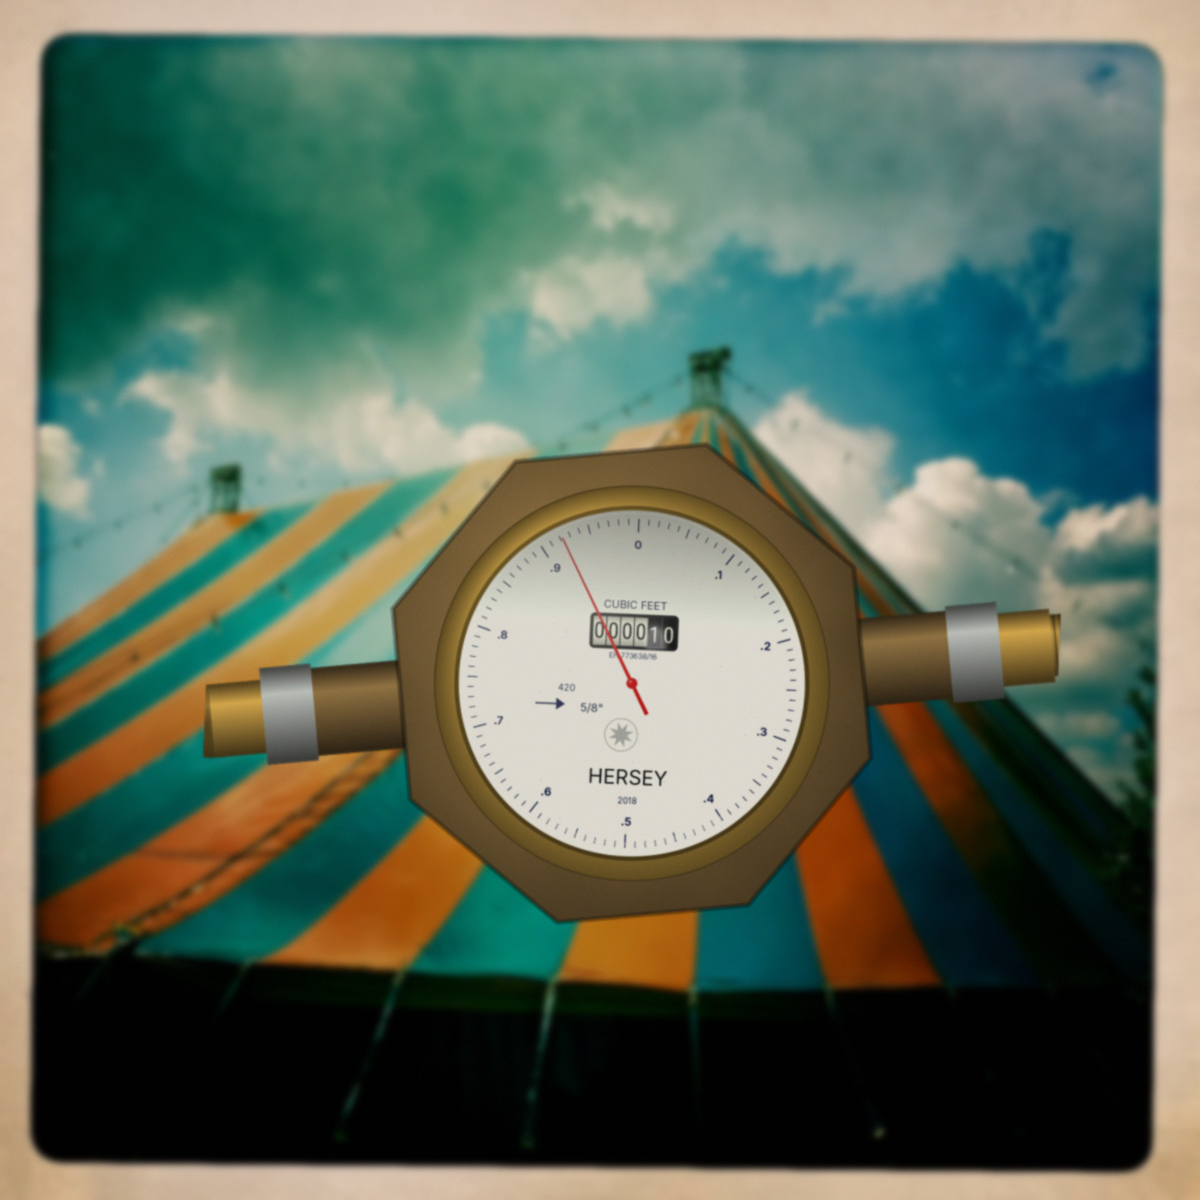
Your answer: 9.92 ft³
